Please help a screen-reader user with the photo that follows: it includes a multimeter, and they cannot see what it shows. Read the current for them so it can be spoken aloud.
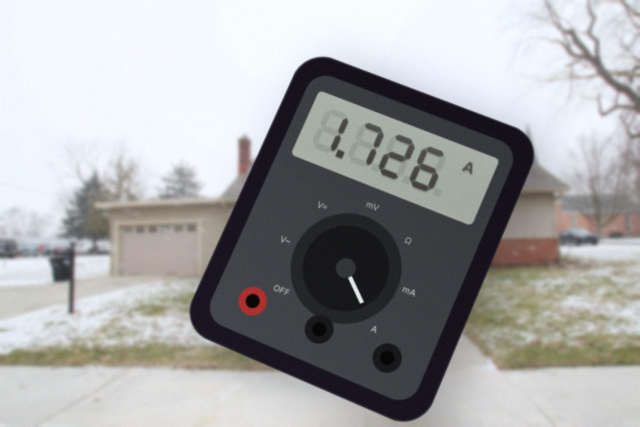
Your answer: 1.726 A
